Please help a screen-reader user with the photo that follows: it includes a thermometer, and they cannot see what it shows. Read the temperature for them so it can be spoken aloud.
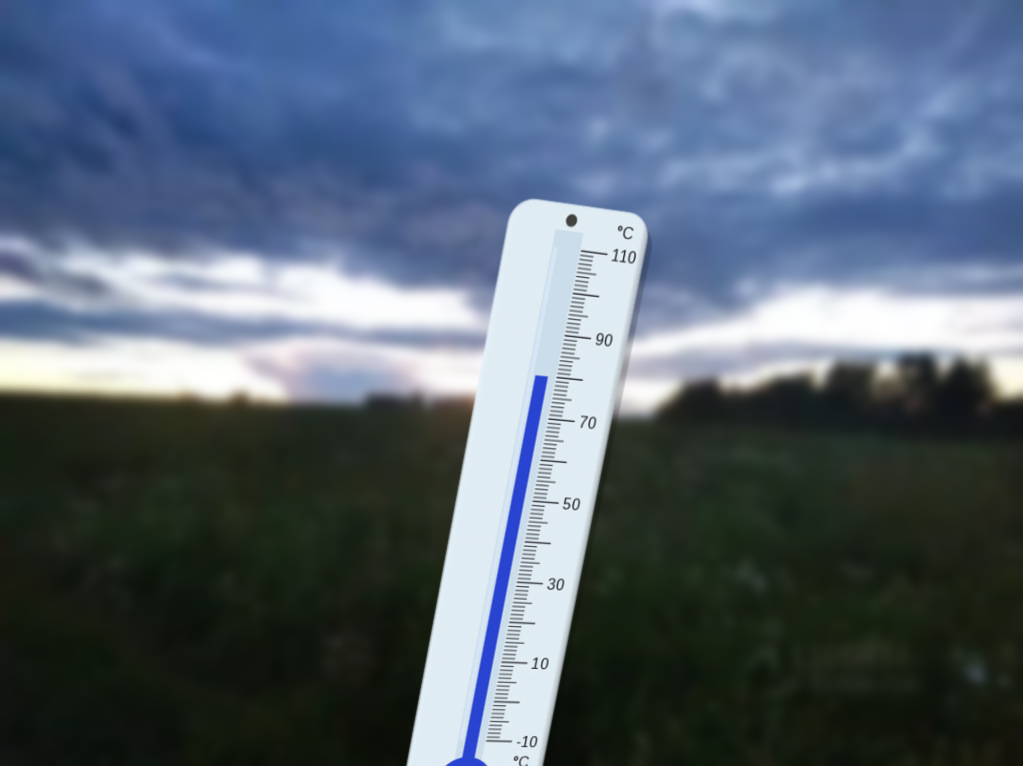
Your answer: 80 °C
